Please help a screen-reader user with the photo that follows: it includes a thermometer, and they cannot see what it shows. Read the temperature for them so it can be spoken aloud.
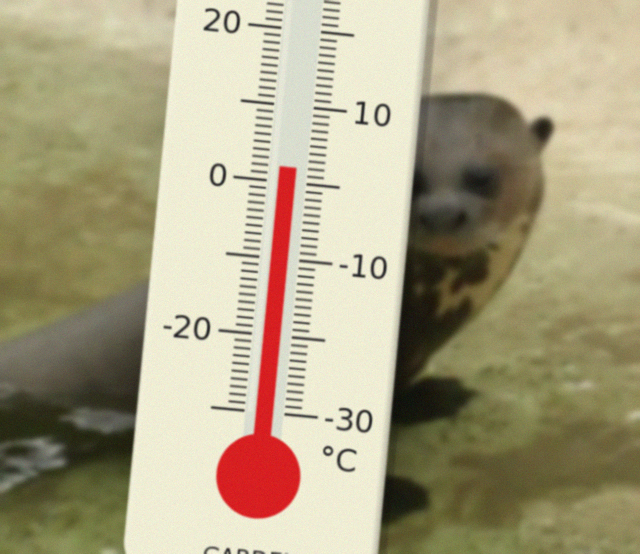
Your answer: 2 °C
